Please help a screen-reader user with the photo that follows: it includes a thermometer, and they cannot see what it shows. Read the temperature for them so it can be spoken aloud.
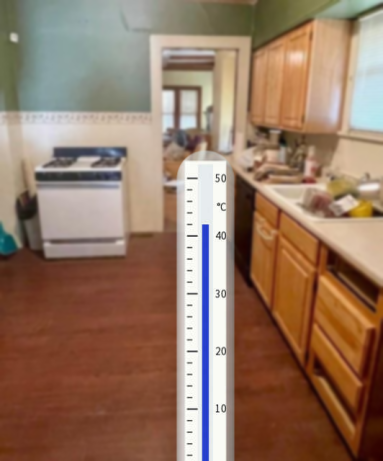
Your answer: 42 °C
